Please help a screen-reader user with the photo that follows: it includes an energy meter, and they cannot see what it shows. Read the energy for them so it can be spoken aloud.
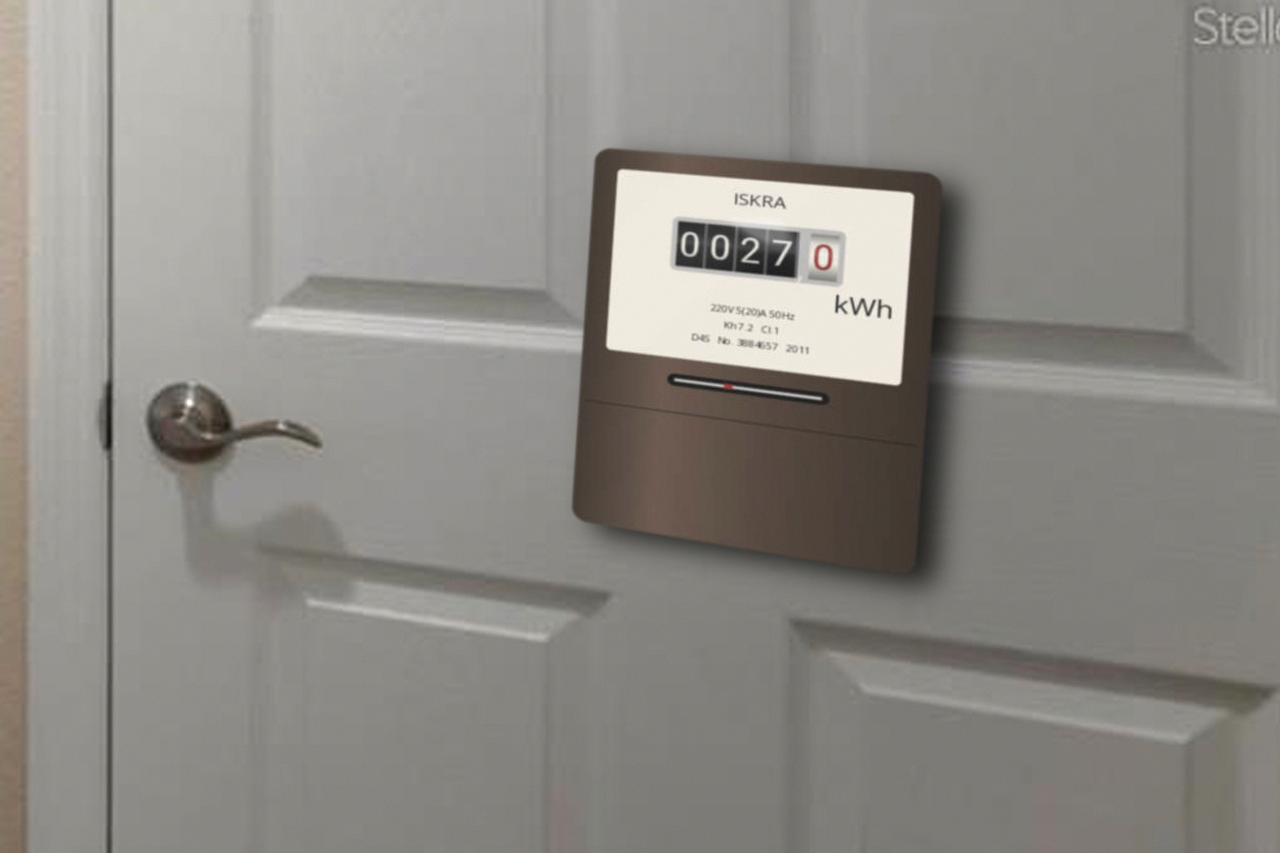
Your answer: 27.0 kWh
